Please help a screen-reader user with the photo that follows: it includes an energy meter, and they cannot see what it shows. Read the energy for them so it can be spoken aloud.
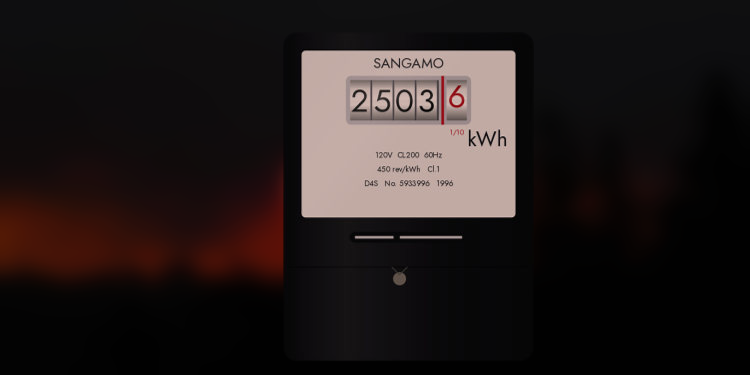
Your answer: 2503.6 kWh
